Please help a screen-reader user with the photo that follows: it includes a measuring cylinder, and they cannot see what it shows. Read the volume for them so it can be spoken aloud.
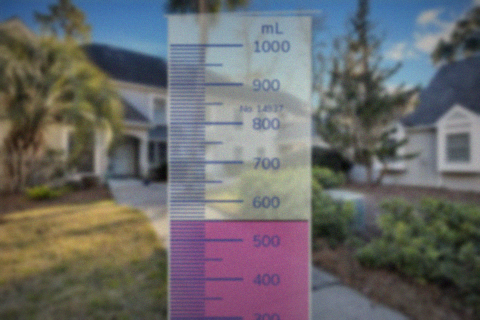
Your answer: 550 mL
